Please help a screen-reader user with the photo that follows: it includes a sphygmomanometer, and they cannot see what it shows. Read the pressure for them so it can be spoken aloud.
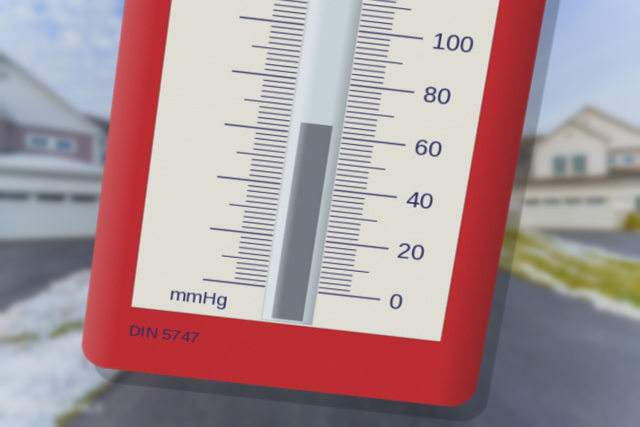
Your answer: 64 mmHg
